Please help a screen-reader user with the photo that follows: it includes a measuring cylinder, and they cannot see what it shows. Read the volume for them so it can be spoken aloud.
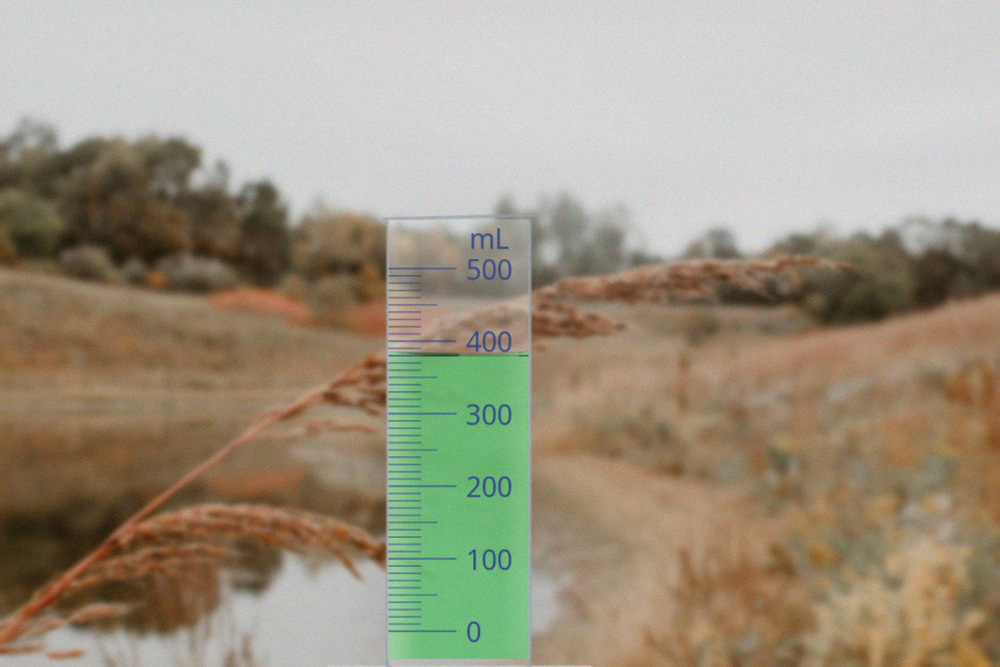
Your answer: 380 mL
